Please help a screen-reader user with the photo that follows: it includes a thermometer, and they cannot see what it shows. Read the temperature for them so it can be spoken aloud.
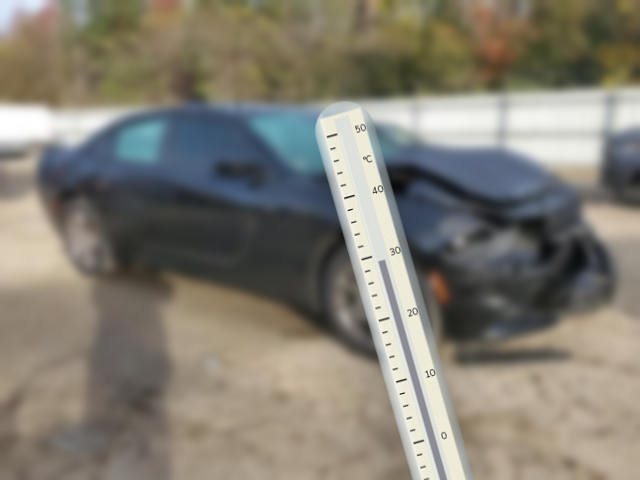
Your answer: 29 °C
